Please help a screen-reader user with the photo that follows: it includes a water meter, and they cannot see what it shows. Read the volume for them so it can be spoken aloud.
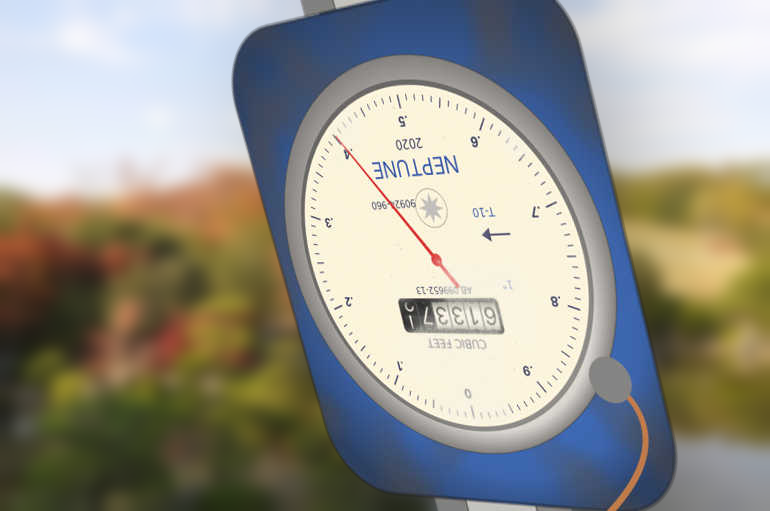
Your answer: 613371.40 ft³
